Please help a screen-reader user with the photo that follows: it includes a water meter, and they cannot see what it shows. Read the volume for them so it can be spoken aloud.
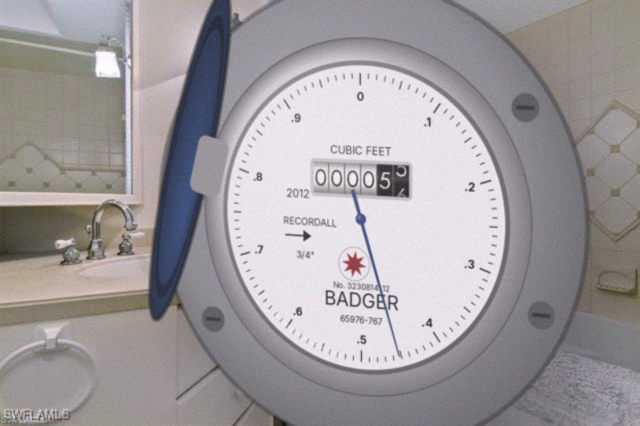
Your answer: 55.45 ft³
